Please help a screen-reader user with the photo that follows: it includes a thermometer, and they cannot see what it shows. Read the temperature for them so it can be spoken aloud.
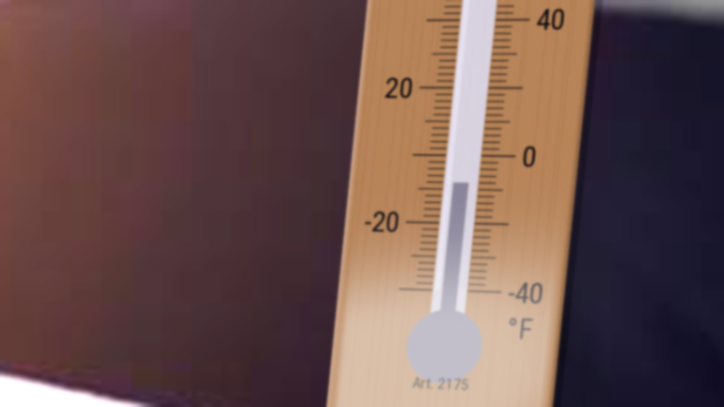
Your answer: -8 °F
